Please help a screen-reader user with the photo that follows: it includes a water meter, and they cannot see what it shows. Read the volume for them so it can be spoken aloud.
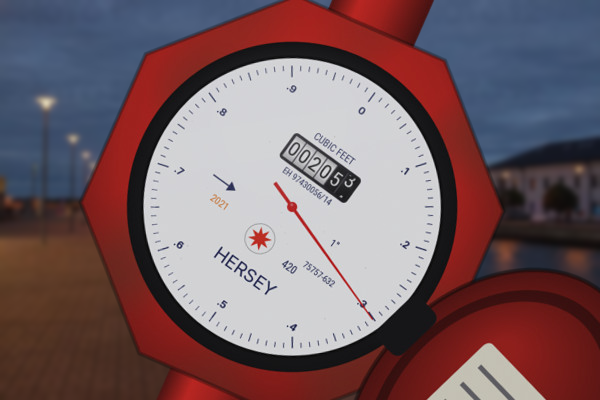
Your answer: 2053.30 ft³
